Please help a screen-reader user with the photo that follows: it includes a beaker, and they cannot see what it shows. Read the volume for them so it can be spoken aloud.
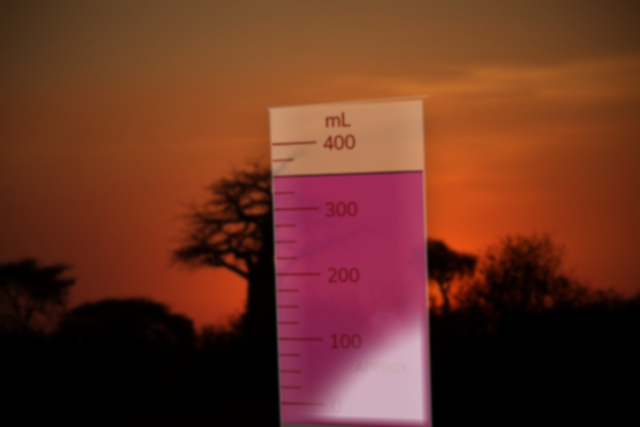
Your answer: 350 mL
